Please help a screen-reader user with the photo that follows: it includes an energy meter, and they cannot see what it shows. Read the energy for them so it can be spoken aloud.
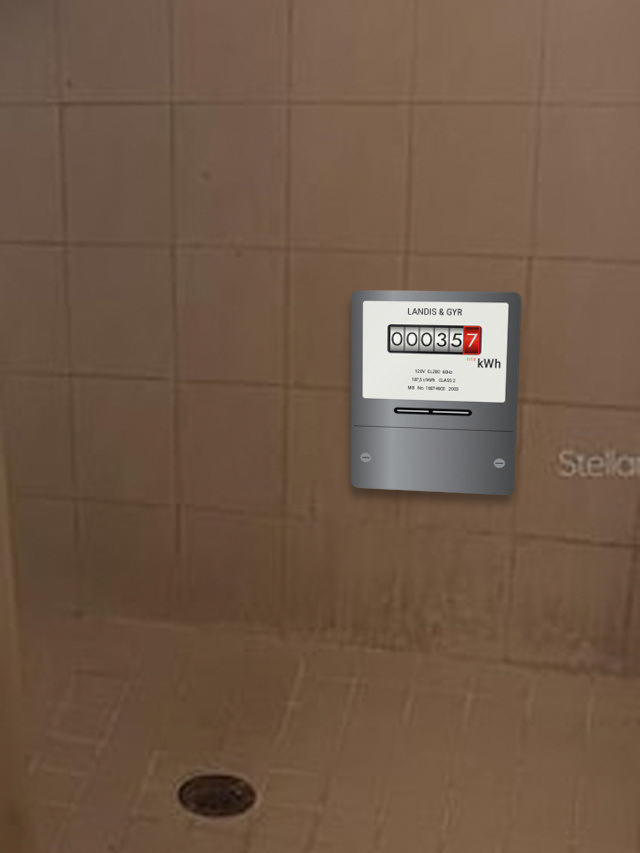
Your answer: 35.7 kWh
